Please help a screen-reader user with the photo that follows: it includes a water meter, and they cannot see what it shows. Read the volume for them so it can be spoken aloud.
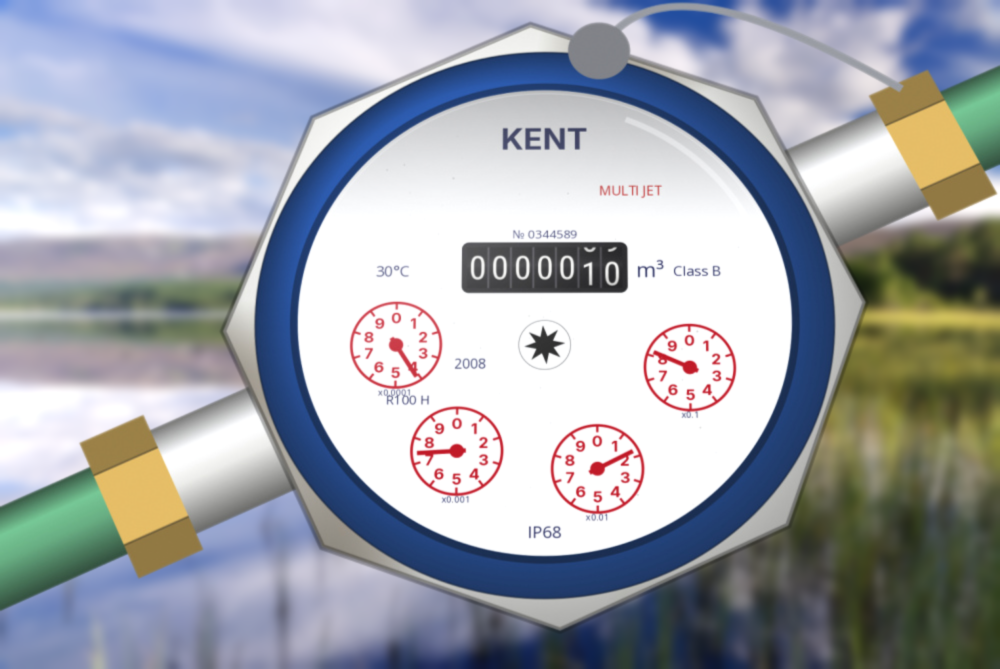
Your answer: 9.8174 m³
